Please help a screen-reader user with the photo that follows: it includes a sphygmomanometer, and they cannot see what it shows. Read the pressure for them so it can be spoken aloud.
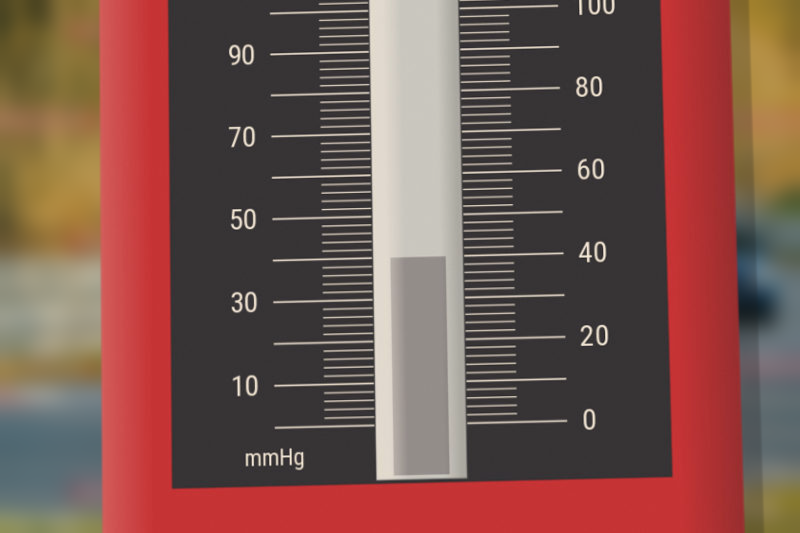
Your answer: 40 mmHg
